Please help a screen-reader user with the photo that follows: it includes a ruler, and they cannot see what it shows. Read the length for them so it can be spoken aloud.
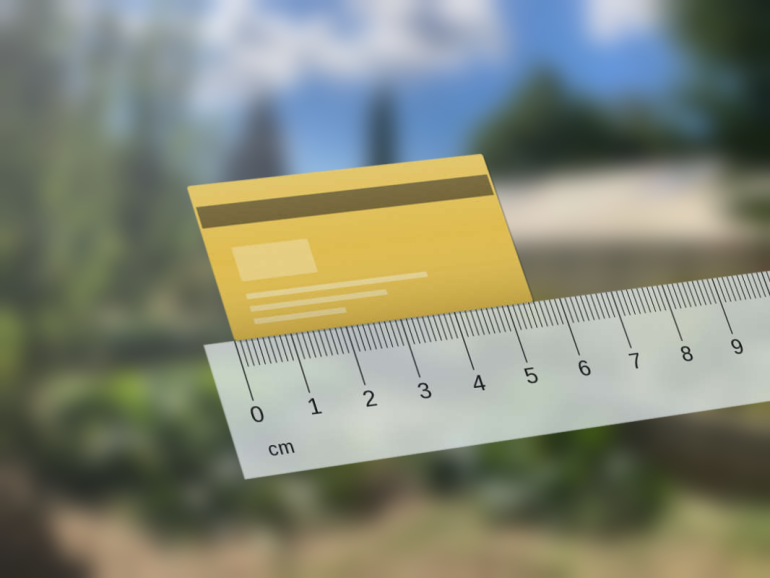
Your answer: 5.5 cm
